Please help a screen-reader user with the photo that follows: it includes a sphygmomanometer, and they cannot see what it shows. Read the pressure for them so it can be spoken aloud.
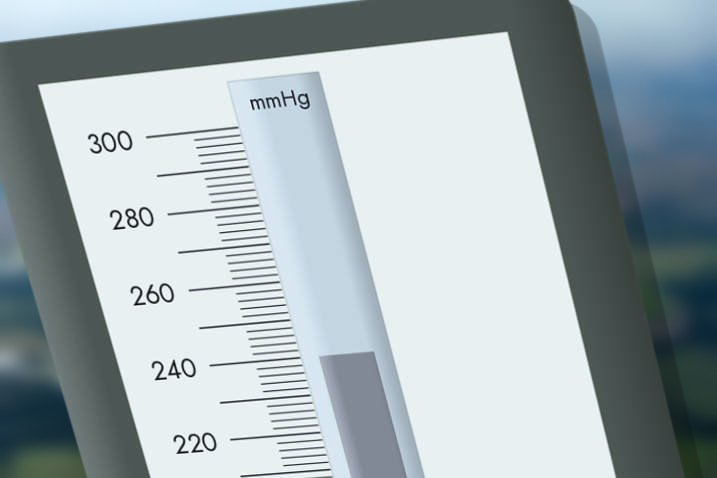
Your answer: 240 mmHg
